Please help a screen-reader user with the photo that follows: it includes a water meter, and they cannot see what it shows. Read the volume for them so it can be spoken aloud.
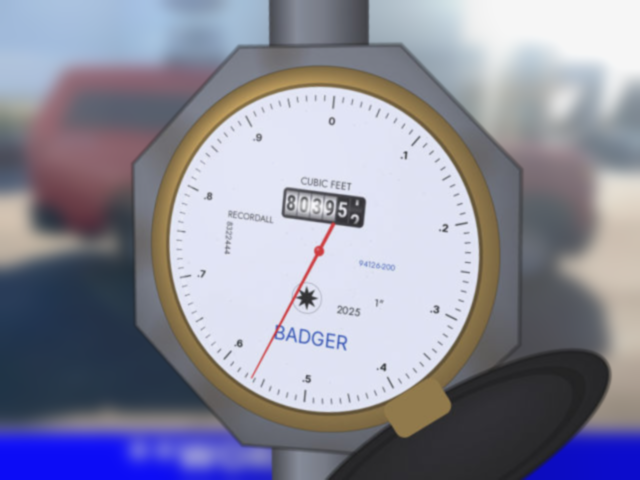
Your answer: 803951.56 ft³
